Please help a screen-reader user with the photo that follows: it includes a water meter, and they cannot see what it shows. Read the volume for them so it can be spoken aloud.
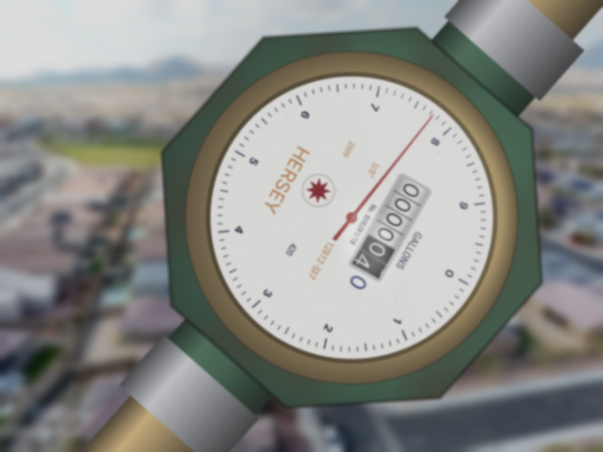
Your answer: 37.7 gal
